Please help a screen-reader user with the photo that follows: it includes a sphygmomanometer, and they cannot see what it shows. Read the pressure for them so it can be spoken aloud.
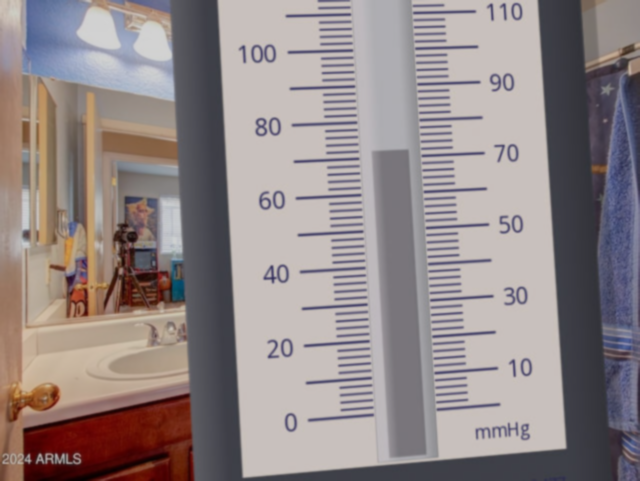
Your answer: 72 mmHg
